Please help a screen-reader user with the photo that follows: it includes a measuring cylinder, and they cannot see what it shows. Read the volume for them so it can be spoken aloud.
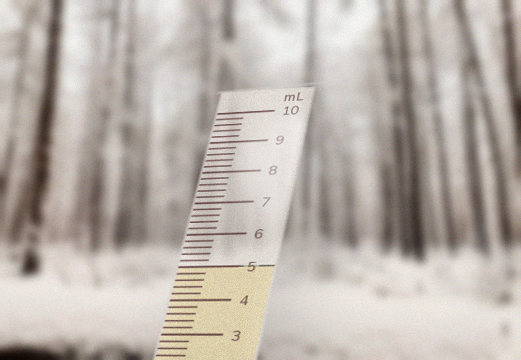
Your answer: 5 mL
